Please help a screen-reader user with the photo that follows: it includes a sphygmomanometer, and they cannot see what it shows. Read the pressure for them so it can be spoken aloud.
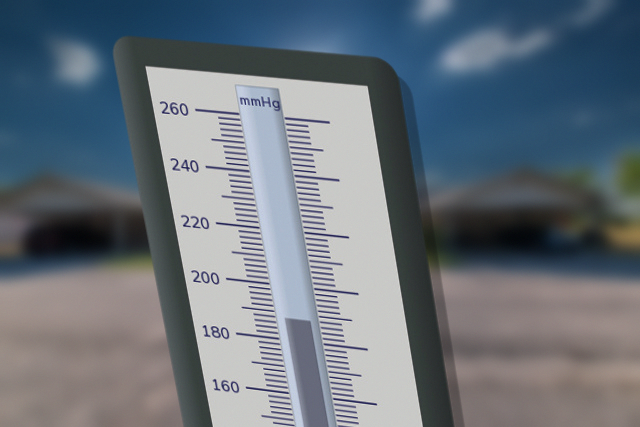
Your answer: 188 mmHg
